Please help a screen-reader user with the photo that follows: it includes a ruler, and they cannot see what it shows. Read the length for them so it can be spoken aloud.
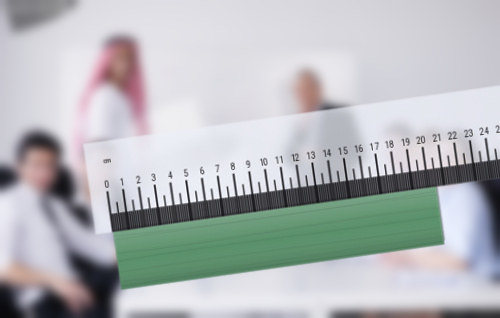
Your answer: 20.5 cm
